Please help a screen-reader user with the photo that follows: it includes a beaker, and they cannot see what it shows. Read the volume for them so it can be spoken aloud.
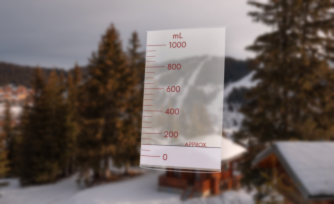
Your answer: 100 mL
